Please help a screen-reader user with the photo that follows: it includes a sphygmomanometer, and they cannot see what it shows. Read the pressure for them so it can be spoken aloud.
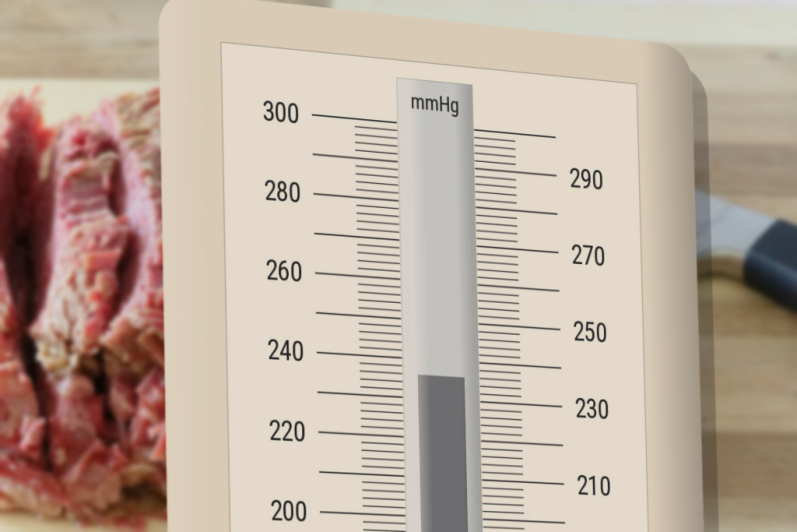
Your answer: 236 mmHg
